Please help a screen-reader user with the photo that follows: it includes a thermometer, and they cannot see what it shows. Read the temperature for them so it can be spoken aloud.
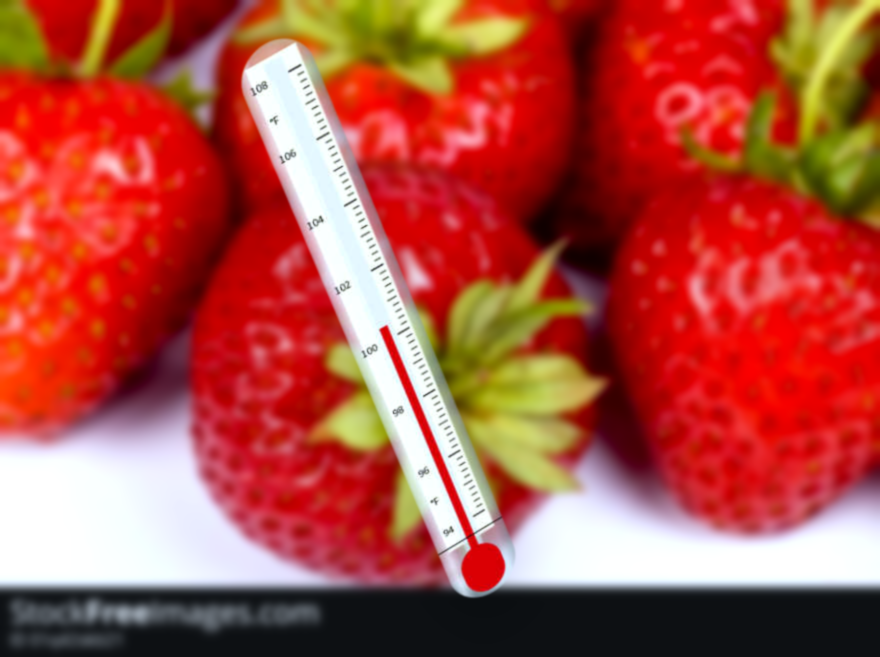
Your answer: 100.4 °F
